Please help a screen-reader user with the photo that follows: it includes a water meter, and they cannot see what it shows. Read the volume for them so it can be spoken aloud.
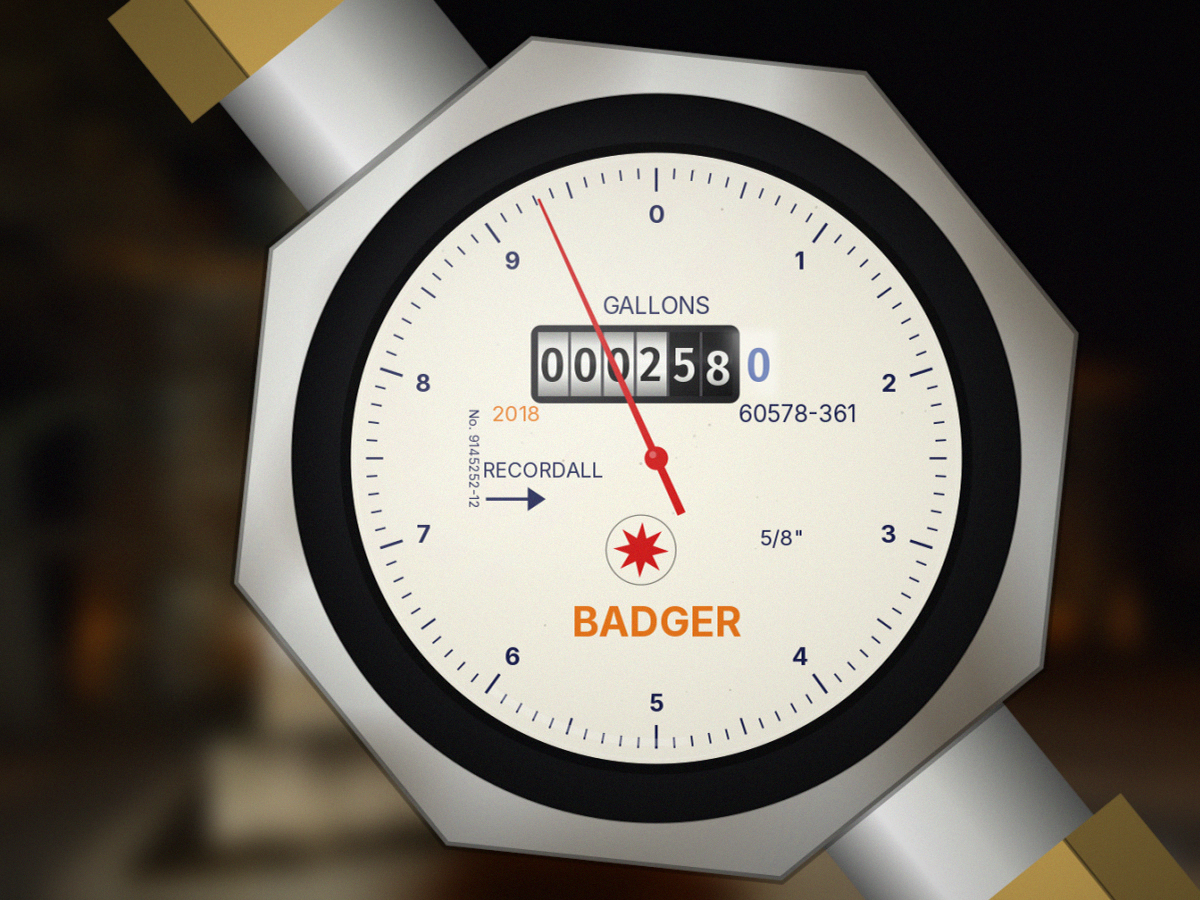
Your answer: 2579.3 gal
